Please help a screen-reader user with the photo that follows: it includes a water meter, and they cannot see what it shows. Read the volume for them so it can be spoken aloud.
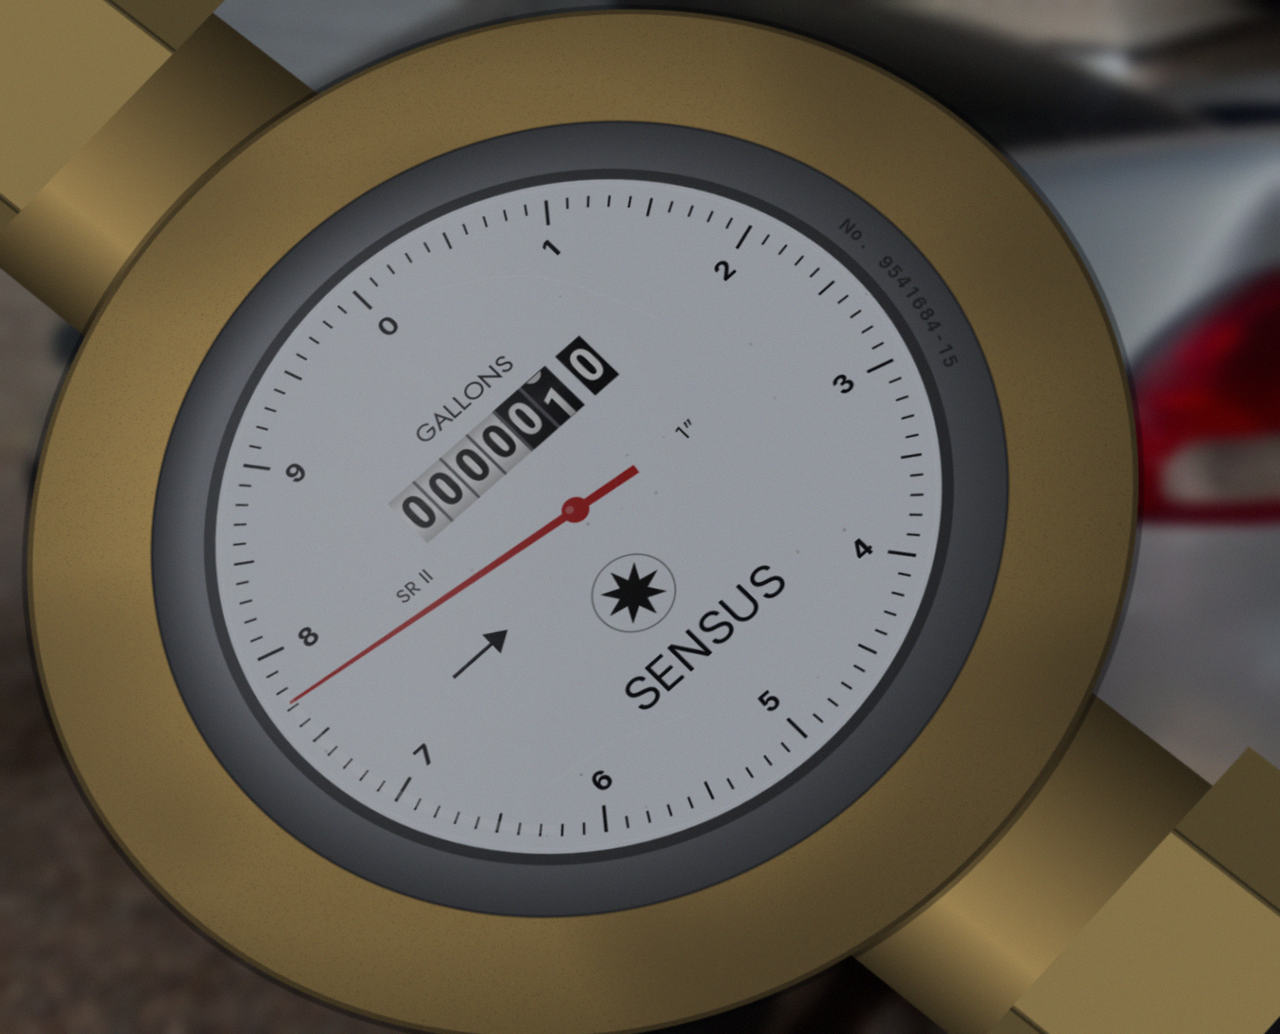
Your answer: 7.7 gal
